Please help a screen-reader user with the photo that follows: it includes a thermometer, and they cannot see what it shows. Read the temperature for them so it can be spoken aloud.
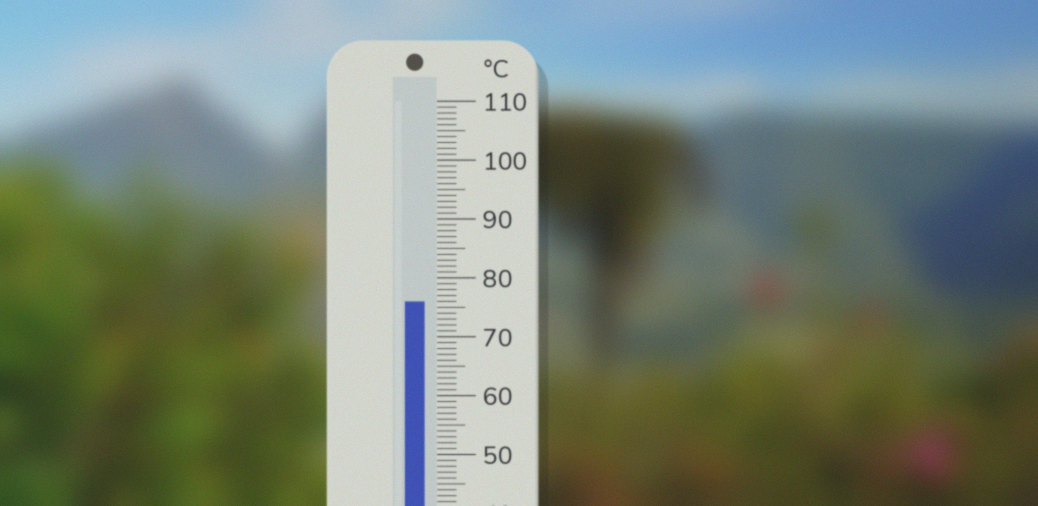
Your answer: 76 °C
